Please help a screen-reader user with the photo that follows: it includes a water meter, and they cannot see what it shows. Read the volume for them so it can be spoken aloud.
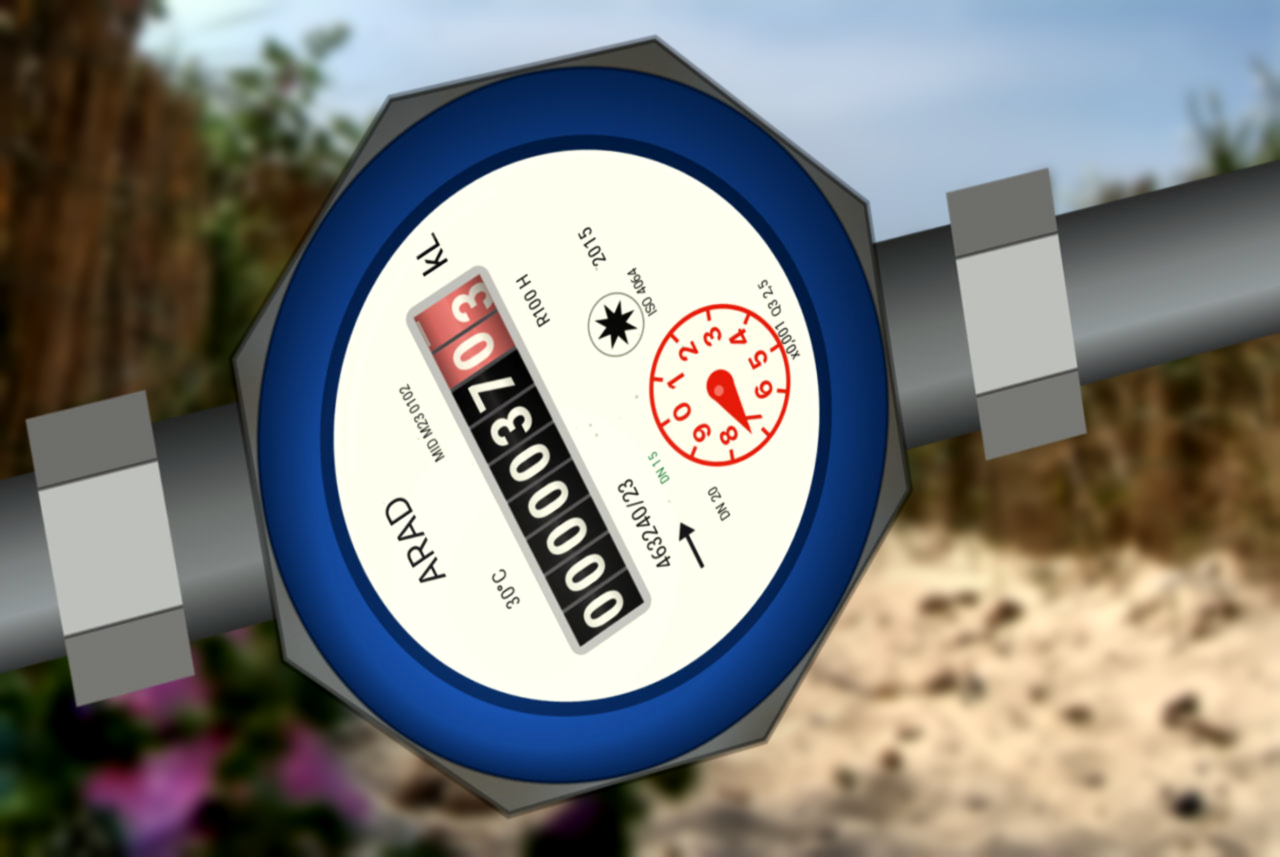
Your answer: 37.027 kL
